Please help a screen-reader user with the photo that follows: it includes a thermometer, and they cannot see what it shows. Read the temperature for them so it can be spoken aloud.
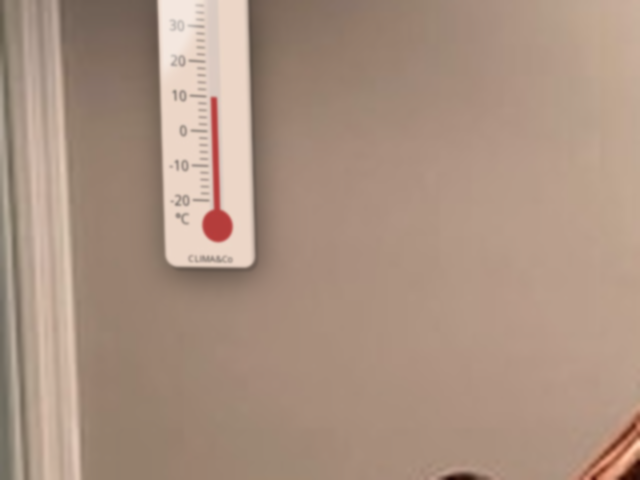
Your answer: 10 °C
